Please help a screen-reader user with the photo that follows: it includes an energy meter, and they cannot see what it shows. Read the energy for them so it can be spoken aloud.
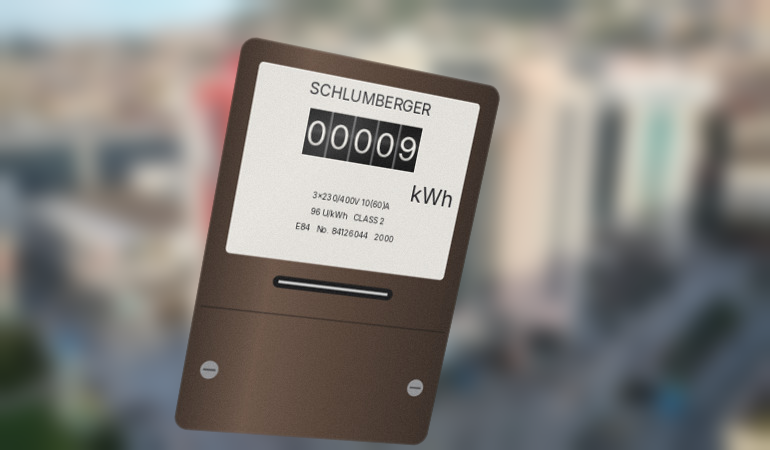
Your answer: 9 kWh
